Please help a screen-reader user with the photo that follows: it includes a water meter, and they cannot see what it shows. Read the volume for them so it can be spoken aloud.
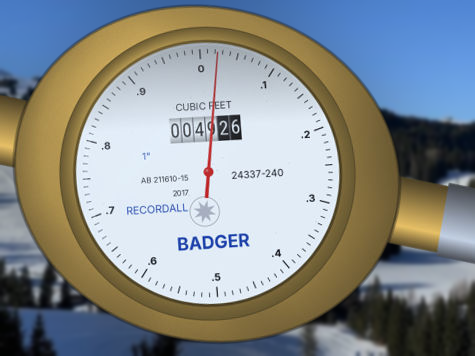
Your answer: 4926.02 ft³
